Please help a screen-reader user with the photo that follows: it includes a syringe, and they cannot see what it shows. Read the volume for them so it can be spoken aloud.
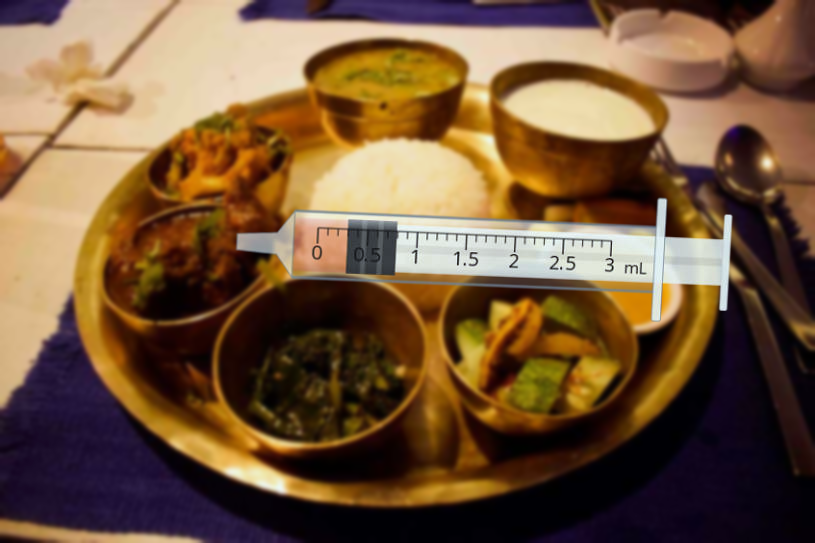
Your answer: 0.3 mL
